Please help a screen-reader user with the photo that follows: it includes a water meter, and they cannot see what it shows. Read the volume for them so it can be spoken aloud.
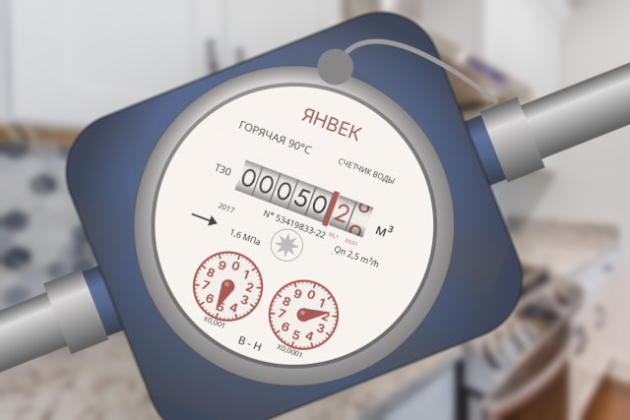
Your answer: 50.2851 m³
